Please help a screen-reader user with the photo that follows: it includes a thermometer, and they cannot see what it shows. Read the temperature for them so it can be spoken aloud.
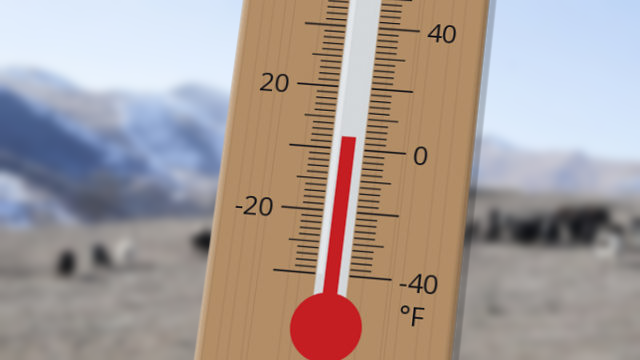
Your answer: 4 °F
